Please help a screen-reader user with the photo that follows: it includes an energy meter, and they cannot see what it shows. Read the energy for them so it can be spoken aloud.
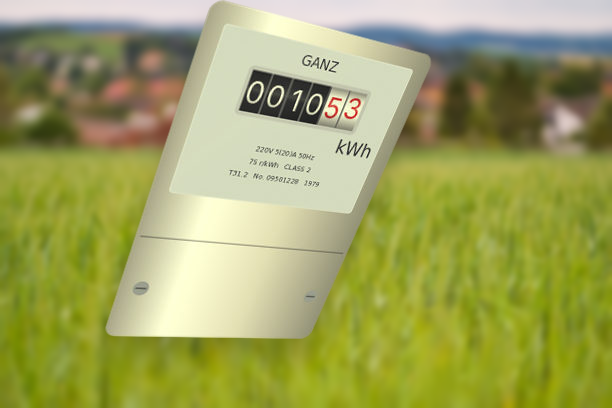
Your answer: 10.53 kWh
